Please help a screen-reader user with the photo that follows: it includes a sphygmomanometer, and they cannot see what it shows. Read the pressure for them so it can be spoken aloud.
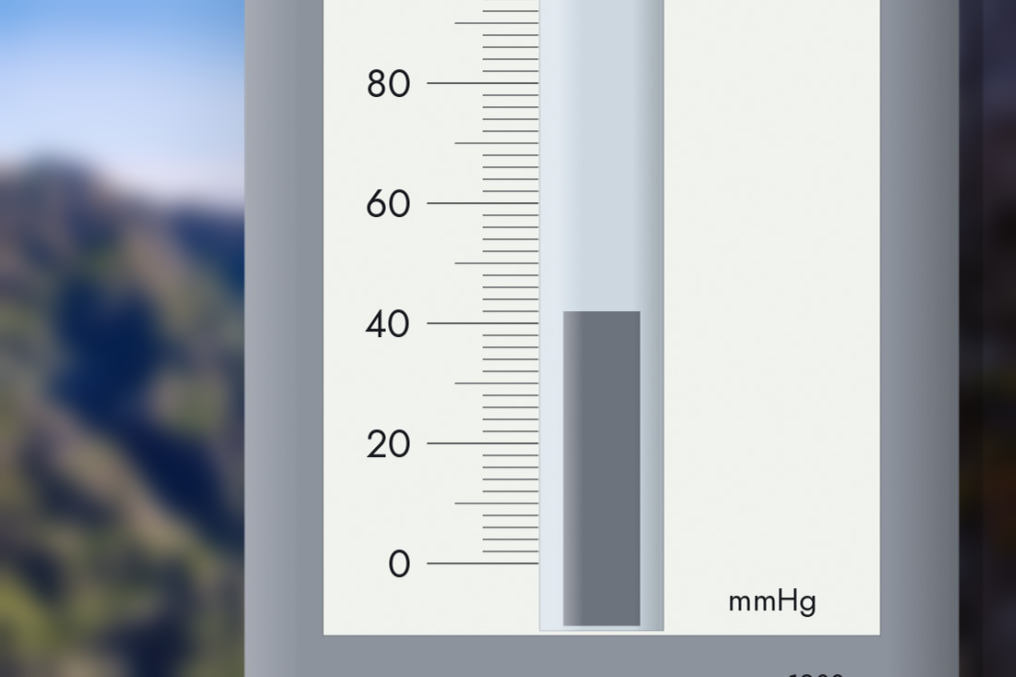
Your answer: 42 mmHg
